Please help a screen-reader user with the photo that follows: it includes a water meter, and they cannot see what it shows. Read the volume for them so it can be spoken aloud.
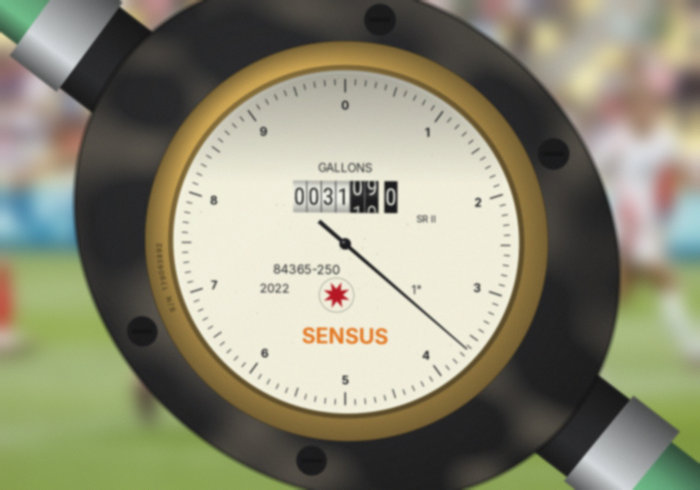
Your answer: 31093.6 gal
